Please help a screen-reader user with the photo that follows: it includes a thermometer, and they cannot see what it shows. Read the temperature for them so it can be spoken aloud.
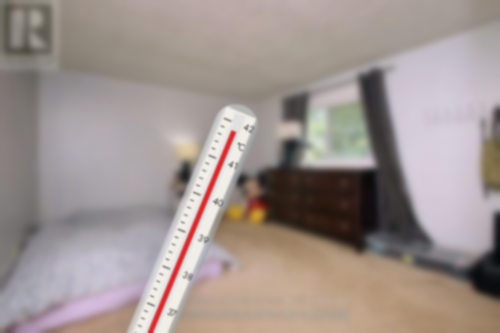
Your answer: 41.8 °C
